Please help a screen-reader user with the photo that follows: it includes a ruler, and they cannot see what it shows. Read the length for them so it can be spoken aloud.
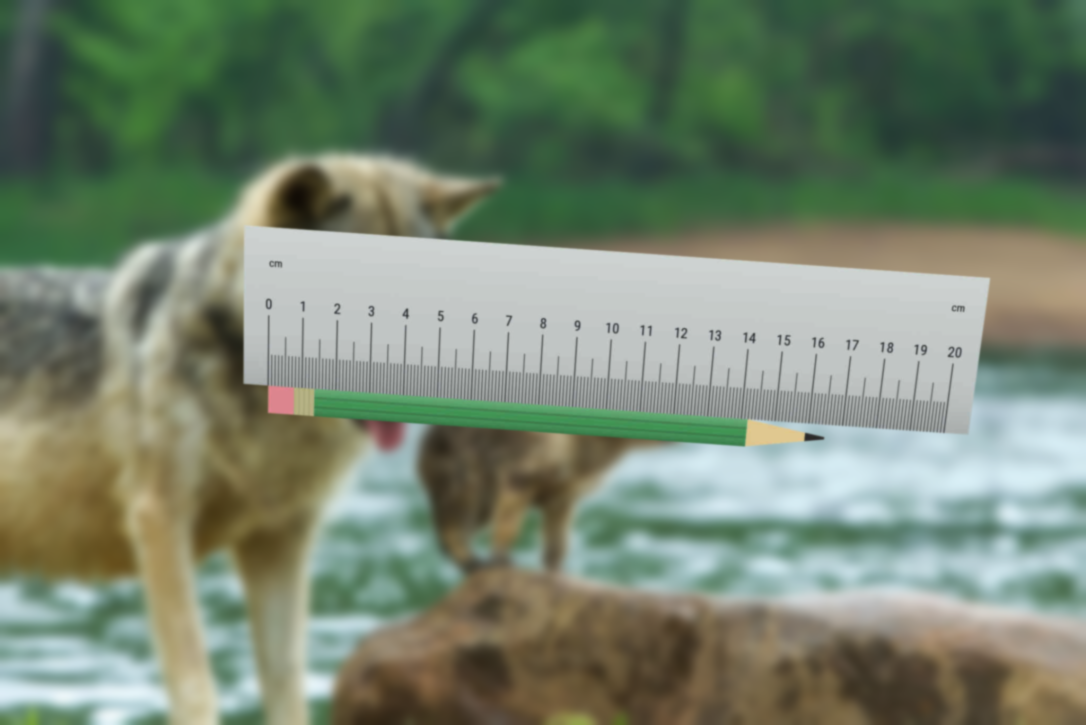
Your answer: 16.5 cm
